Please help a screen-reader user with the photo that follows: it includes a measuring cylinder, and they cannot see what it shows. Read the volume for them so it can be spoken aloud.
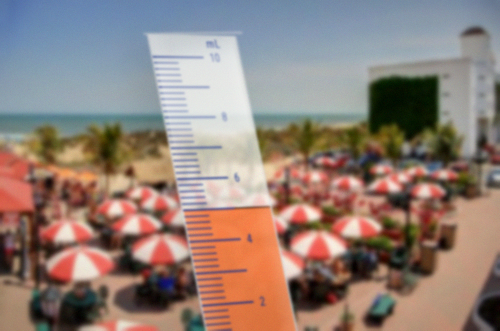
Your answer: 5 mL
